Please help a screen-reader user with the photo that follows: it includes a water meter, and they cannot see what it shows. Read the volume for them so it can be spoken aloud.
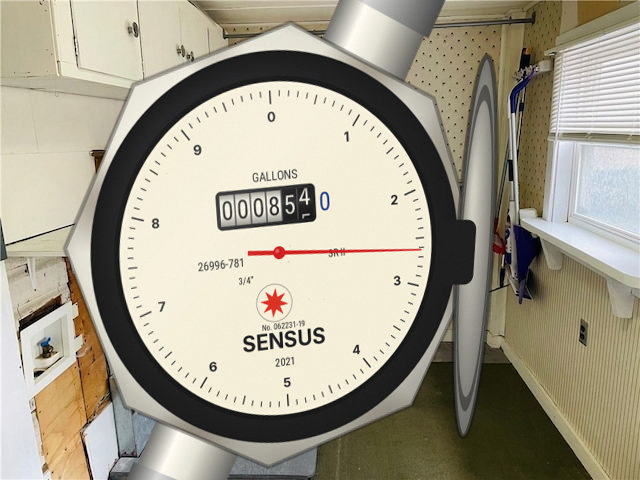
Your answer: 8542.6 gal
